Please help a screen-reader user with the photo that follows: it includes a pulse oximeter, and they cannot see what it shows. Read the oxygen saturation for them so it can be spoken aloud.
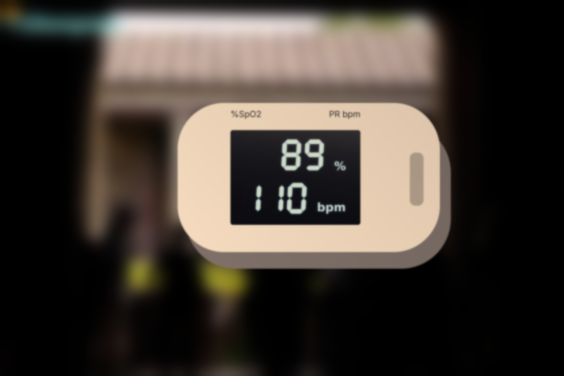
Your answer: 89 %
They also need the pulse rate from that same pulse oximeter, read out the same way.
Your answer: 110 bpm
